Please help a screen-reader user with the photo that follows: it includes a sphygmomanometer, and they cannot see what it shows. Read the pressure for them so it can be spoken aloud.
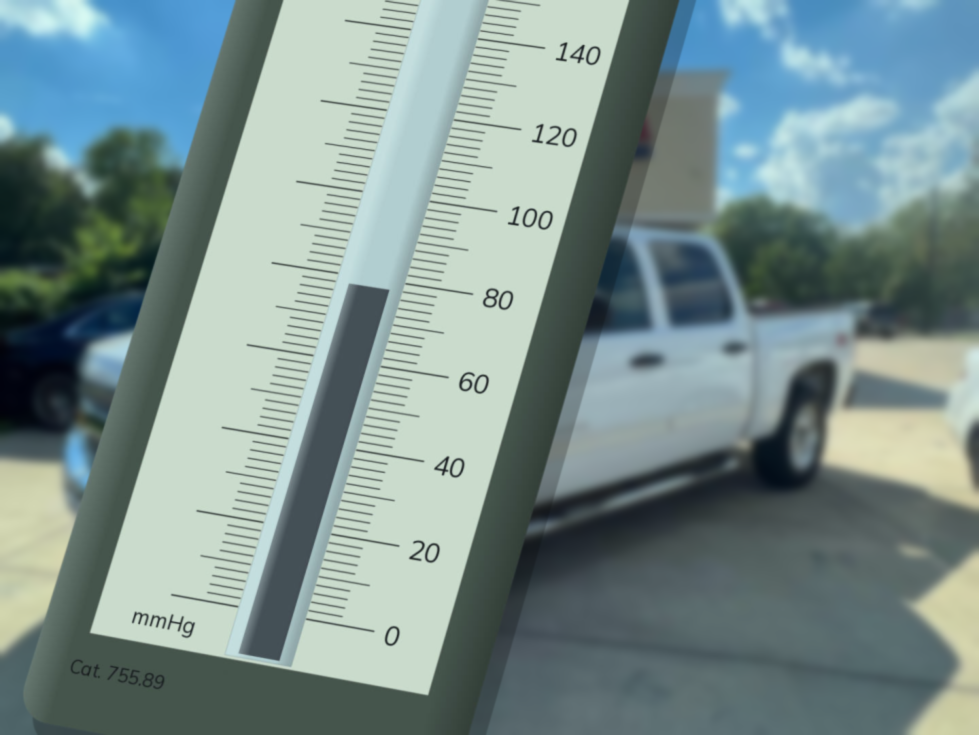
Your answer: 78 mmHg
